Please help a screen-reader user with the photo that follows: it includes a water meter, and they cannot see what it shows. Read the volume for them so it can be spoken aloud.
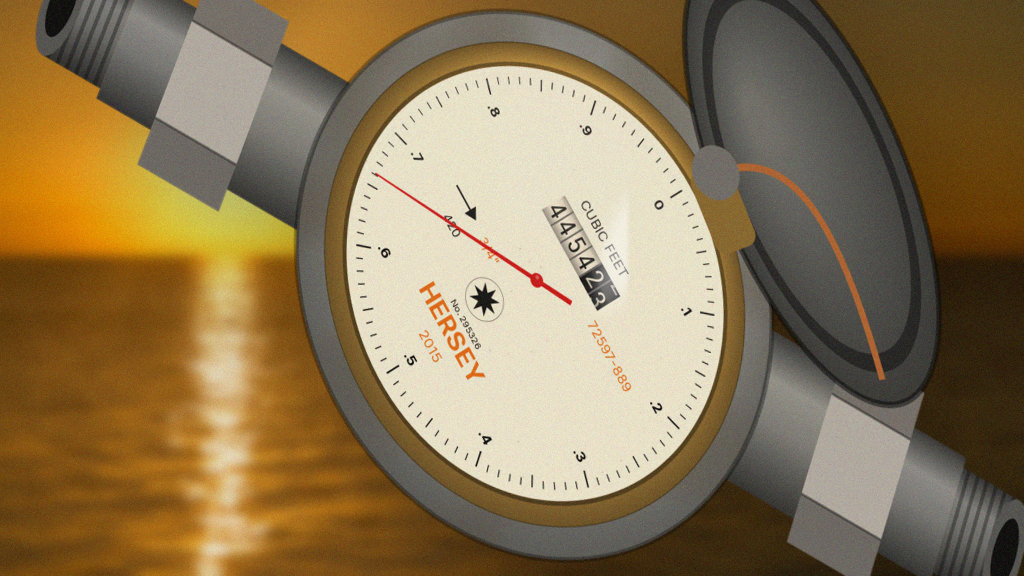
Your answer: 445422.66 ft³
